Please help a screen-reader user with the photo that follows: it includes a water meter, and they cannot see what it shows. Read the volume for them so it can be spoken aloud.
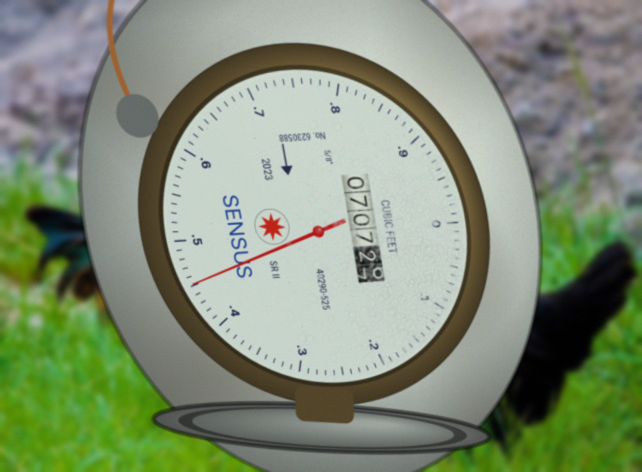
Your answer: 70726.45 ft³
